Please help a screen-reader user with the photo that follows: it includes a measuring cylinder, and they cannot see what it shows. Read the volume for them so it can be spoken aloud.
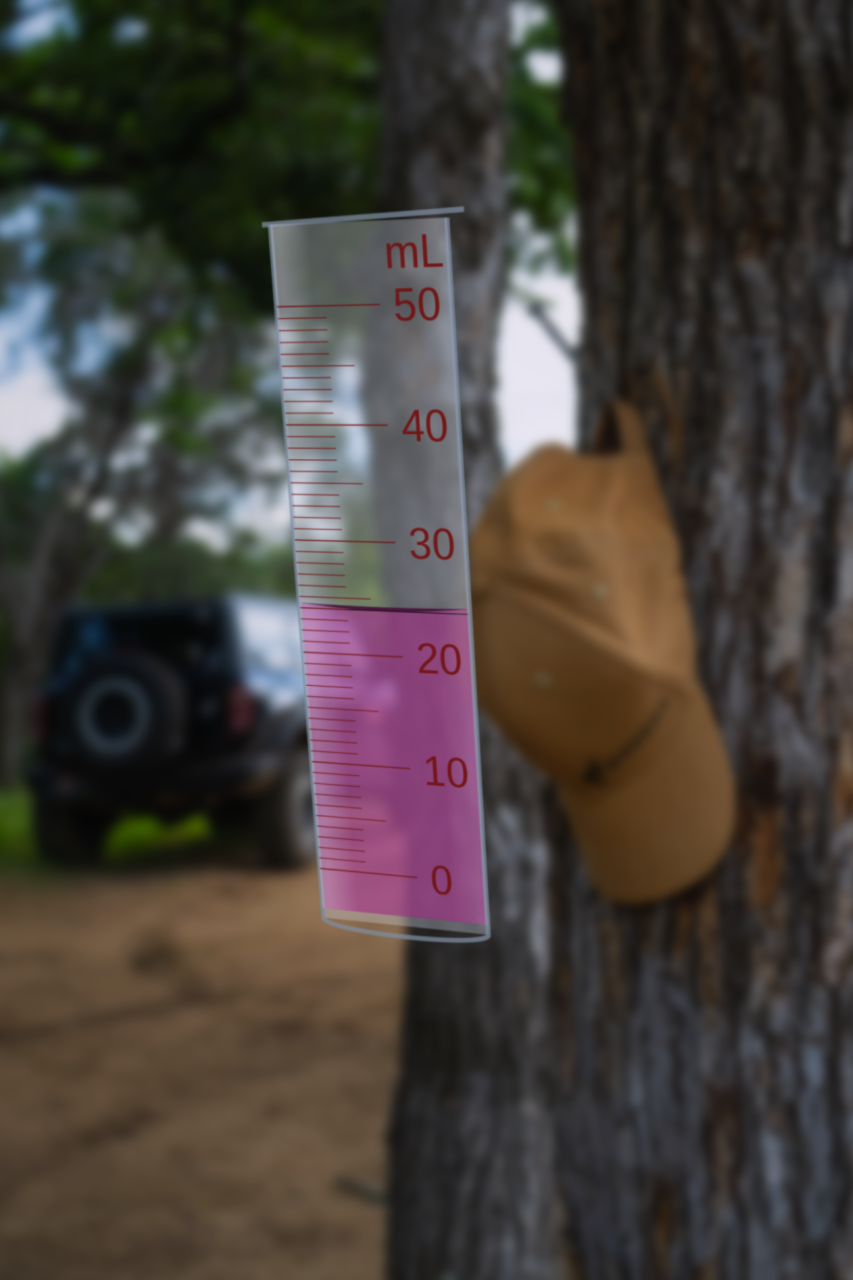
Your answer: 24 mL
